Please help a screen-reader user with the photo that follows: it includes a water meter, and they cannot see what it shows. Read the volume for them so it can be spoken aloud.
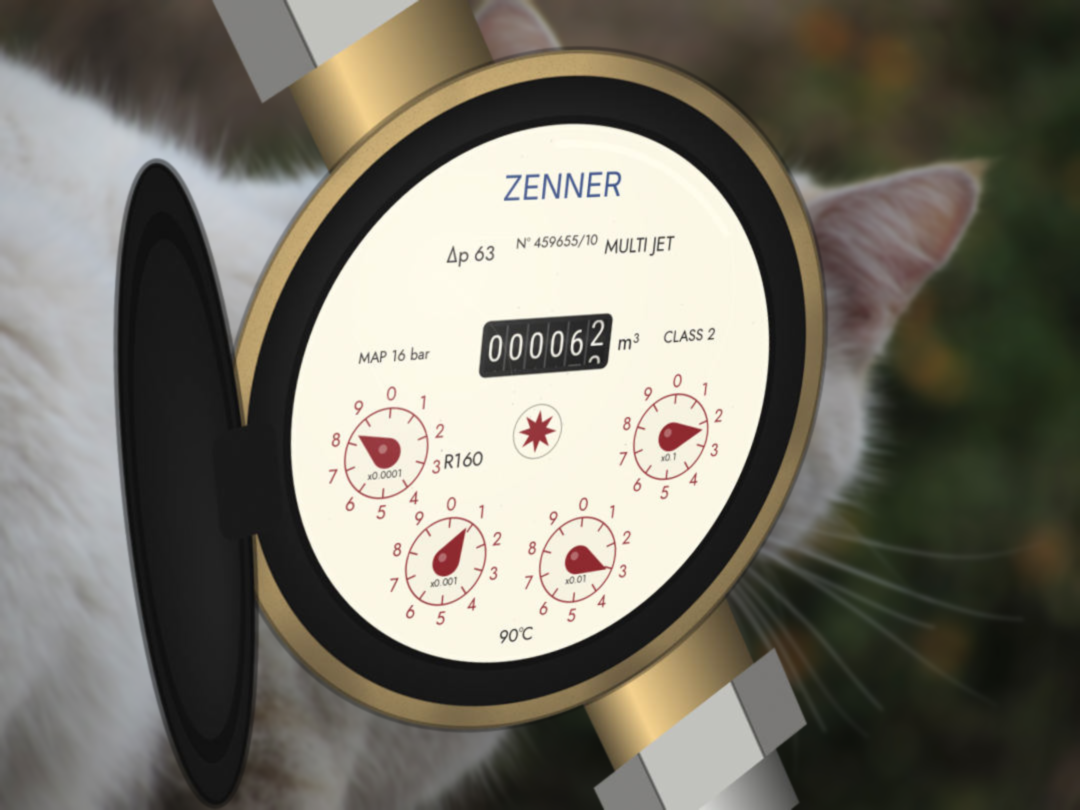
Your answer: 62.2308 m³
